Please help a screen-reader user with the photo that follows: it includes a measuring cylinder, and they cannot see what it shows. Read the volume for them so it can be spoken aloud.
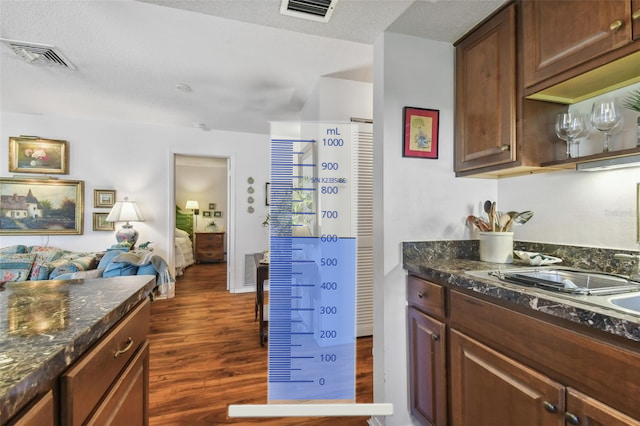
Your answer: 600 mL
